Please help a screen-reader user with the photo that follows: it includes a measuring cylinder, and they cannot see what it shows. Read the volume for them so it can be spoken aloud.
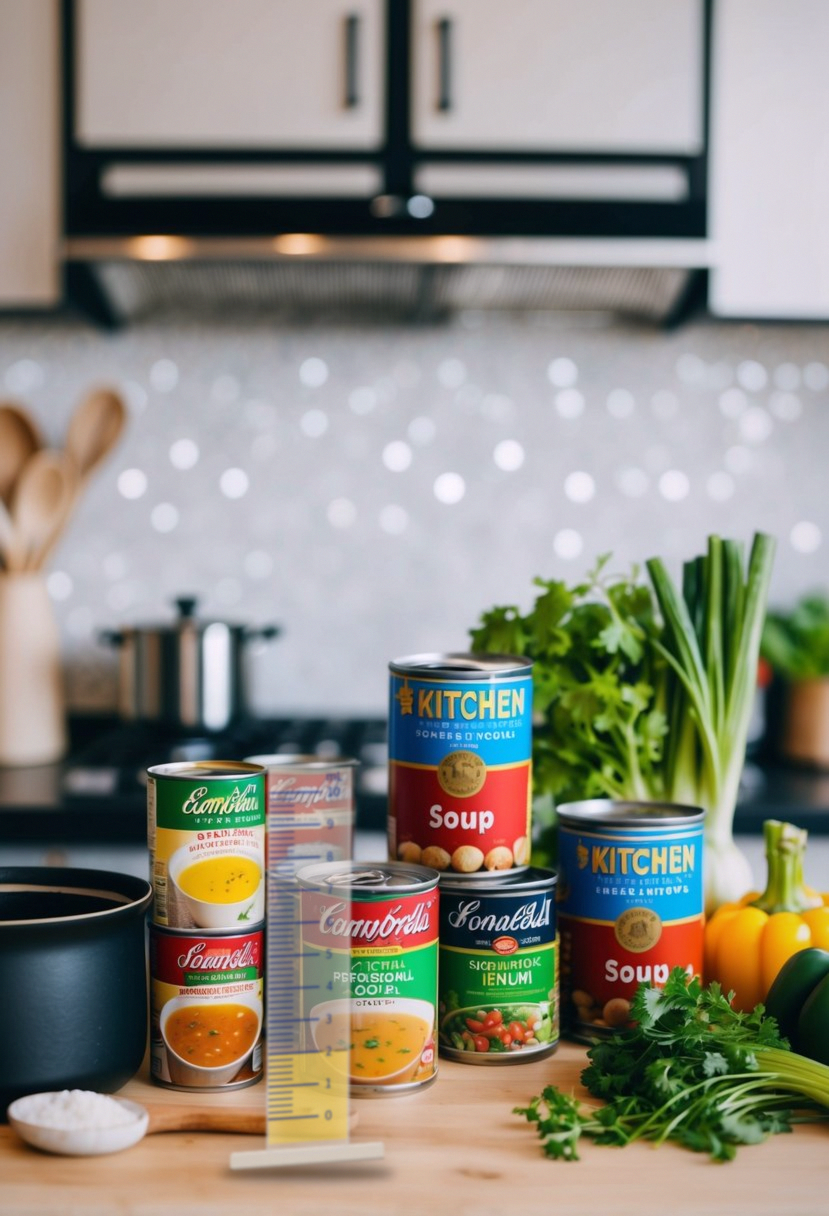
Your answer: 2 mL
